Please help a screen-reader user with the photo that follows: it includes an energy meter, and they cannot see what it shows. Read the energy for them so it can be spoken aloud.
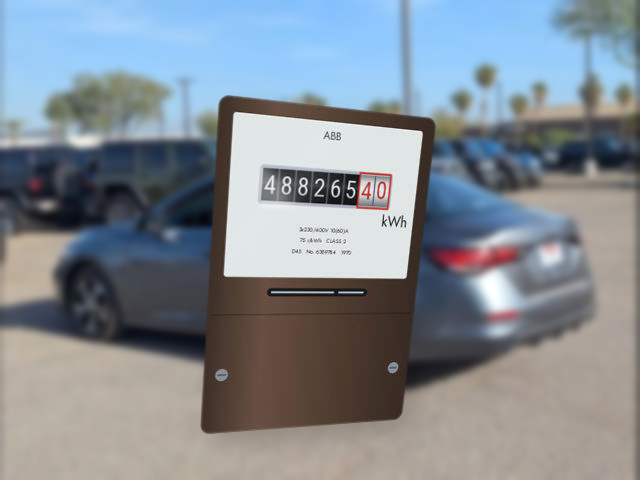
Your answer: 488265.40 kWh
